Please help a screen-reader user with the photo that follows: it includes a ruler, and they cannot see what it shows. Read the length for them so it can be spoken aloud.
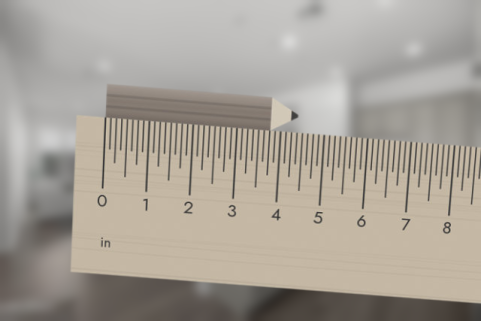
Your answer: 4.375 in
